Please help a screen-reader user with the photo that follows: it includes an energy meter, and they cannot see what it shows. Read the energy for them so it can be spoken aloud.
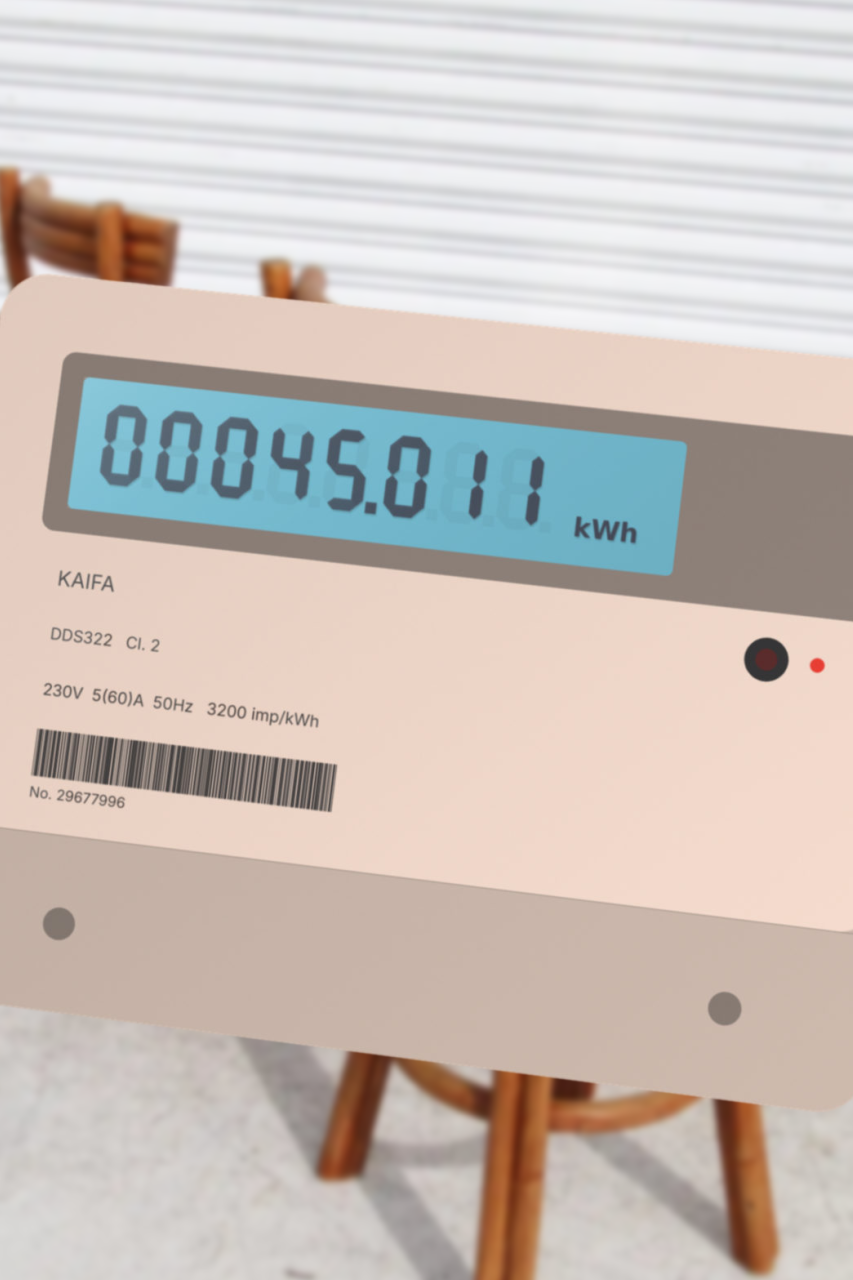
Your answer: 45.011 kWh
